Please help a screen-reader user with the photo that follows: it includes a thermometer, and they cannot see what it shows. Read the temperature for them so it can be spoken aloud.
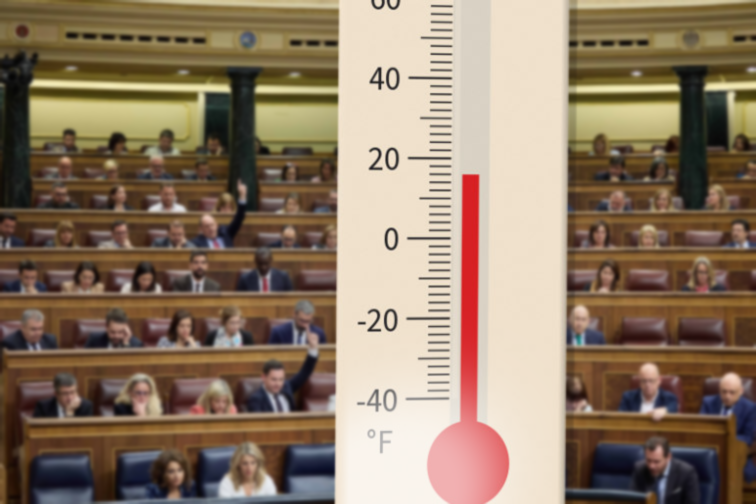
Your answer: 16 °F
